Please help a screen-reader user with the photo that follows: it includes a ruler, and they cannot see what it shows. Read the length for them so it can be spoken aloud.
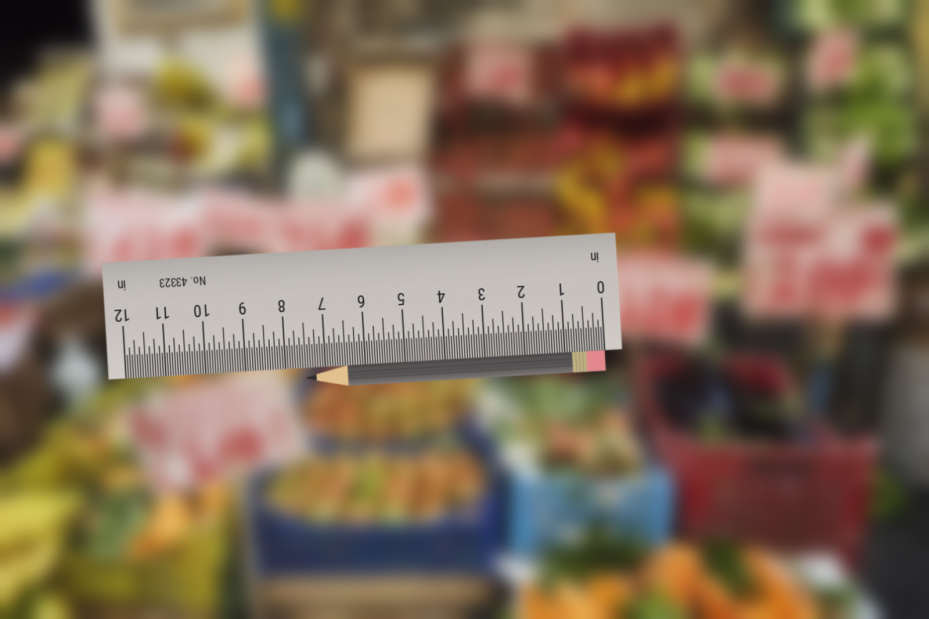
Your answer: 7.5 in
